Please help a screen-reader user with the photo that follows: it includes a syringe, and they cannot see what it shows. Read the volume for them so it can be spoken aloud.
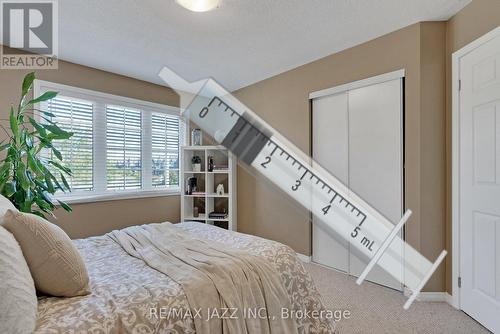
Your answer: 0.8 mL
